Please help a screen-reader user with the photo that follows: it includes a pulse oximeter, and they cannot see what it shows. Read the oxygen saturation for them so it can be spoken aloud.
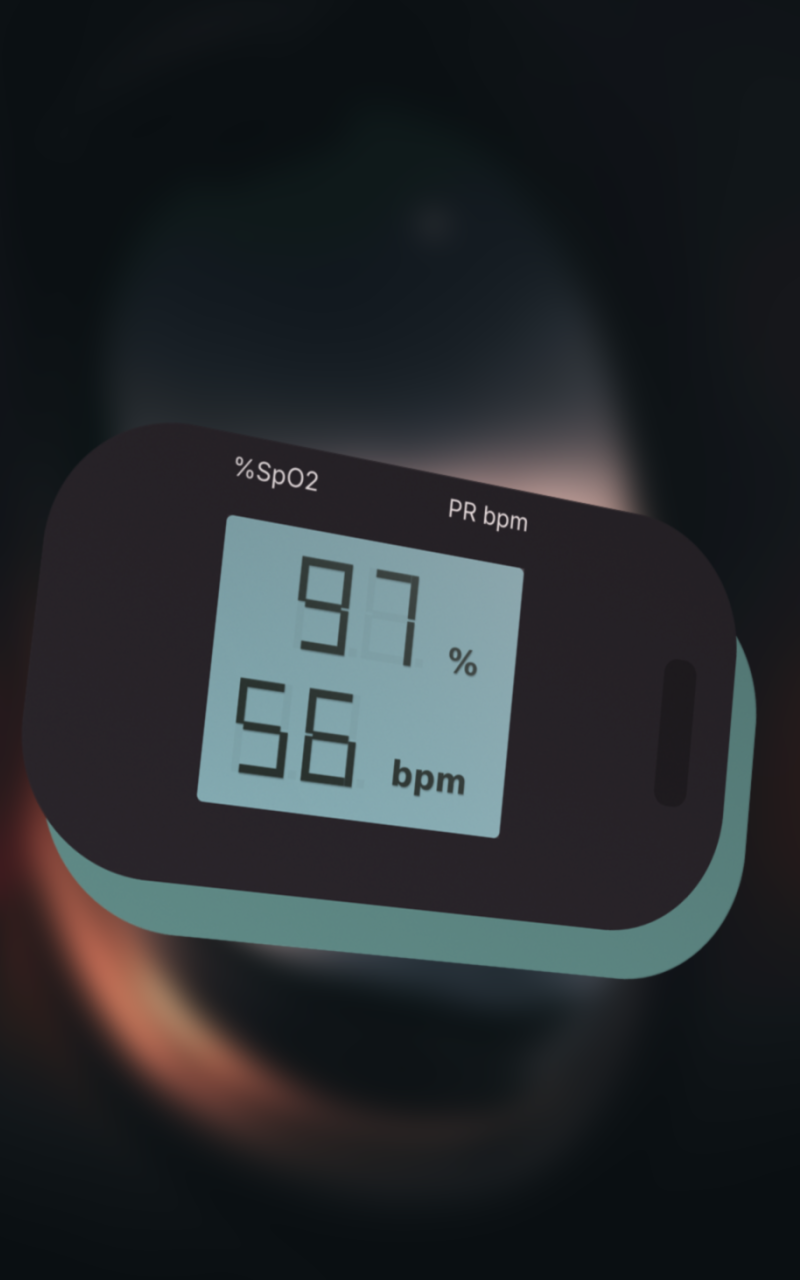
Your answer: 97 %
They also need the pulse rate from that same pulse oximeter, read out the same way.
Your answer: 56 bpm
